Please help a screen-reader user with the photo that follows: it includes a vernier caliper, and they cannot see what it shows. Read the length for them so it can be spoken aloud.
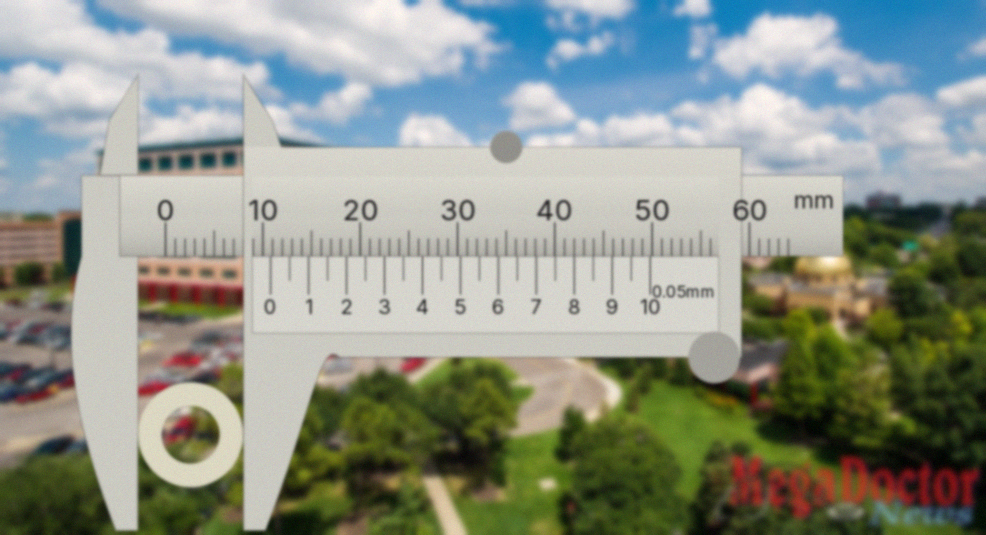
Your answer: 10.8 mm
